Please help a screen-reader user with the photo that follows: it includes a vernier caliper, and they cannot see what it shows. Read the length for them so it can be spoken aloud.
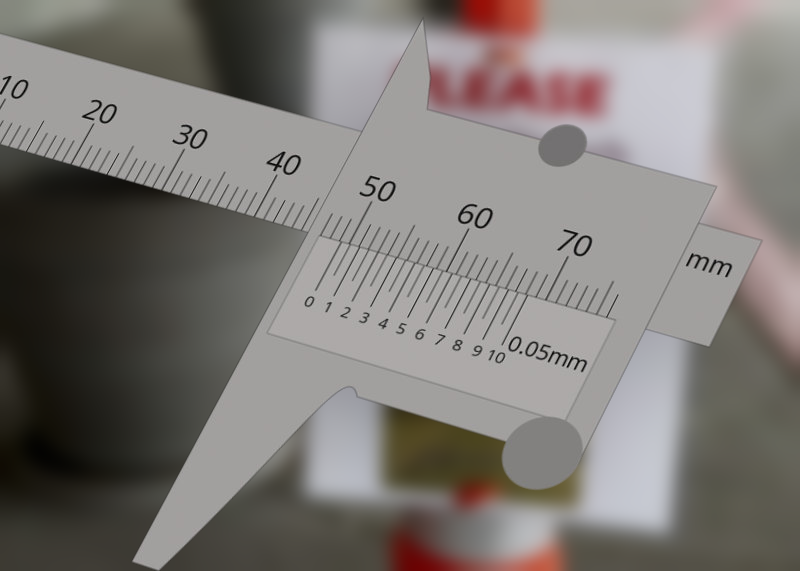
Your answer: 49.2 mm
